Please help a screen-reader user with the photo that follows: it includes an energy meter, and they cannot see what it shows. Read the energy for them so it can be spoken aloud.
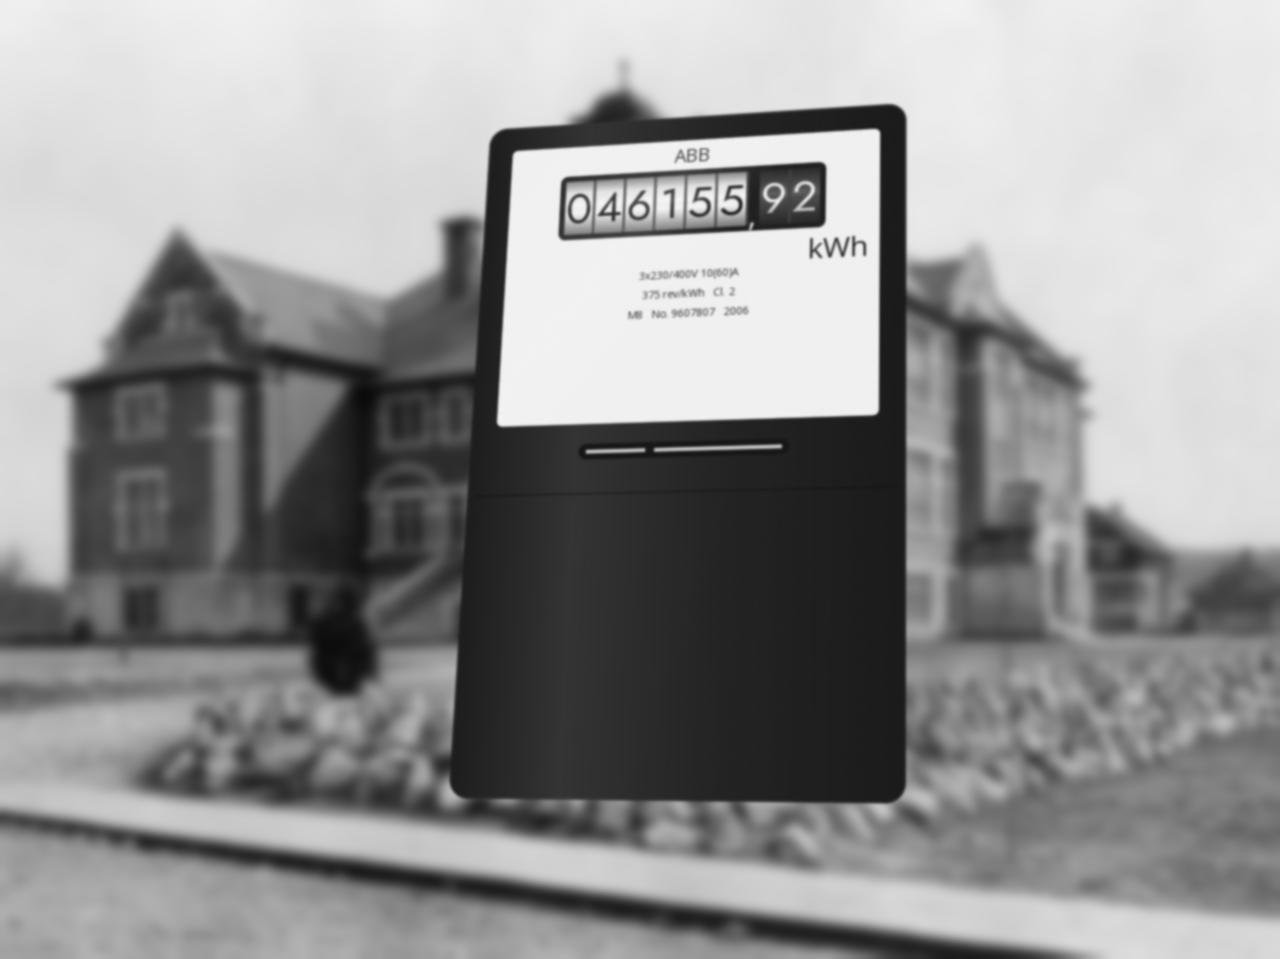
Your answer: 46155.92 kWh
